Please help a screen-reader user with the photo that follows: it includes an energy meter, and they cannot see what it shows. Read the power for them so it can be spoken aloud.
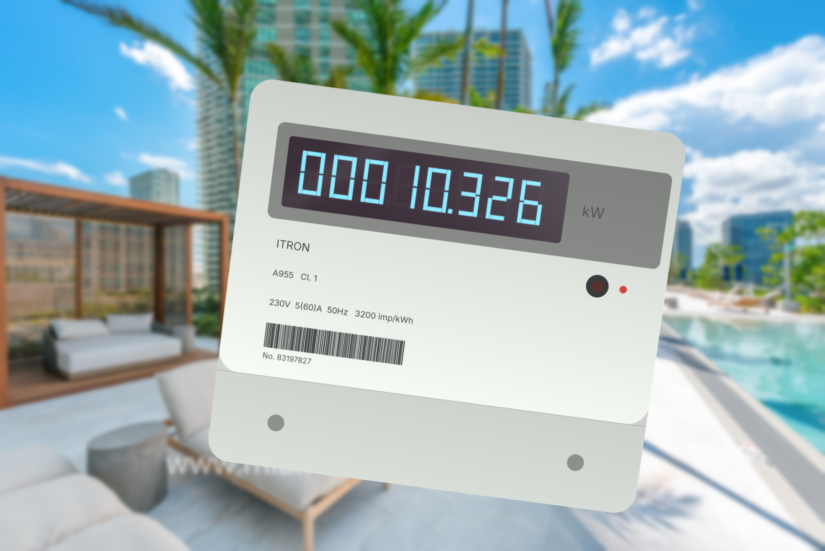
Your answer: 10.326 kW
